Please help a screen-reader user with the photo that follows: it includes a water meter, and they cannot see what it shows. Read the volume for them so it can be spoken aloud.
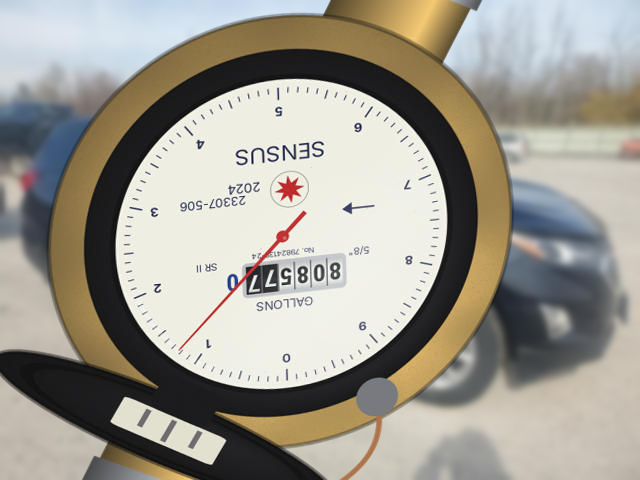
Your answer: 8085771.2 gal
